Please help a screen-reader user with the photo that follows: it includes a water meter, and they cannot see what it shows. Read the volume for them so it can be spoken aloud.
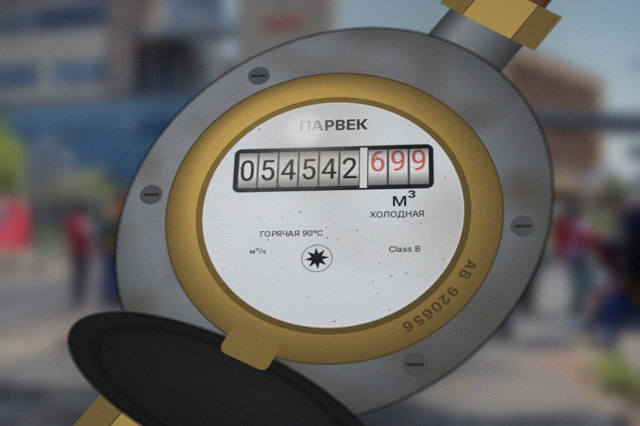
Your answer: 54542.699 m³
